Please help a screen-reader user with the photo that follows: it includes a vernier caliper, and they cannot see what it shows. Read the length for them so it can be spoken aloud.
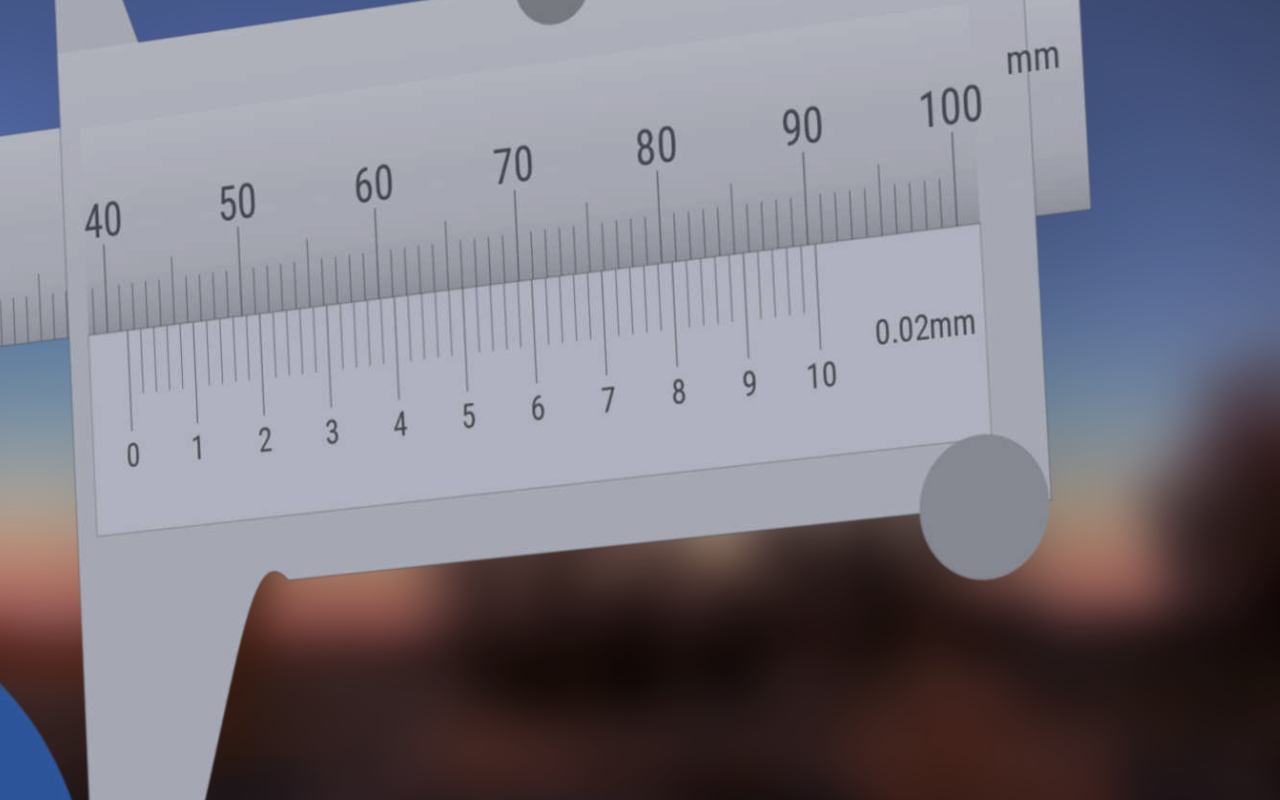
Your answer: 41.5 mm
